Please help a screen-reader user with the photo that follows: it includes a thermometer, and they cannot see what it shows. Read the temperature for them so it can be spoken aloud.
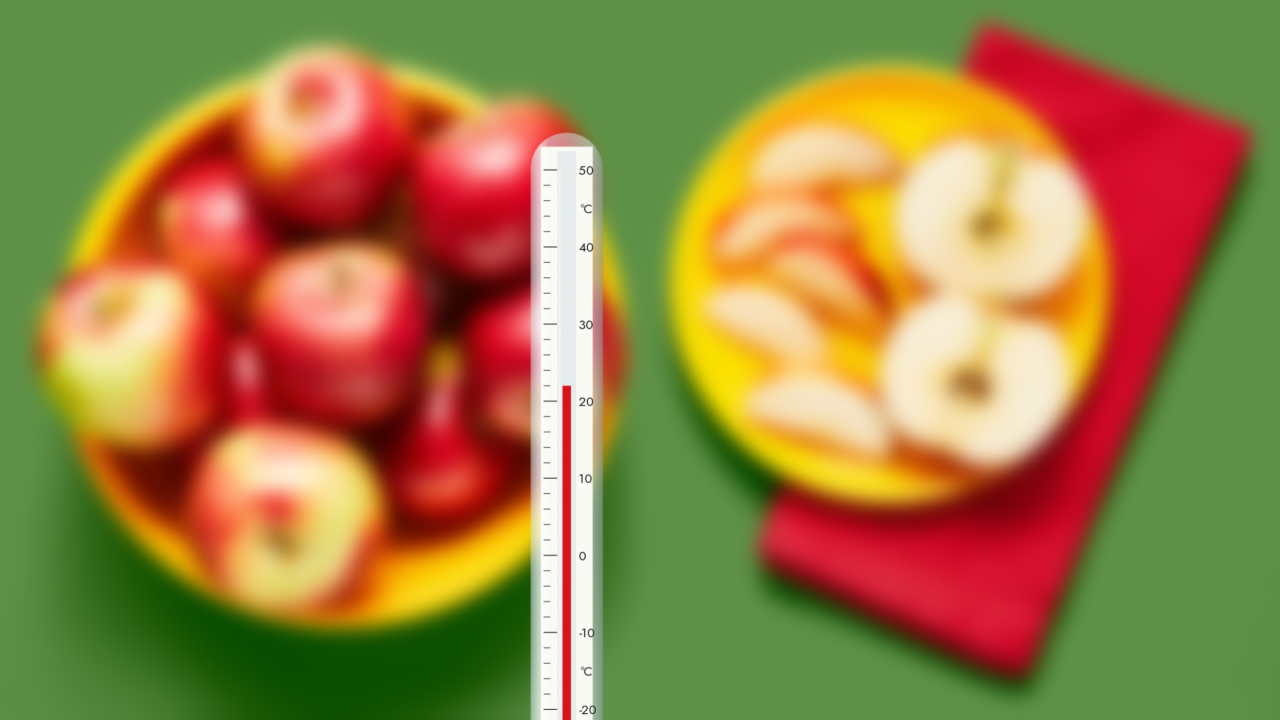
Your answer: 22 °C
